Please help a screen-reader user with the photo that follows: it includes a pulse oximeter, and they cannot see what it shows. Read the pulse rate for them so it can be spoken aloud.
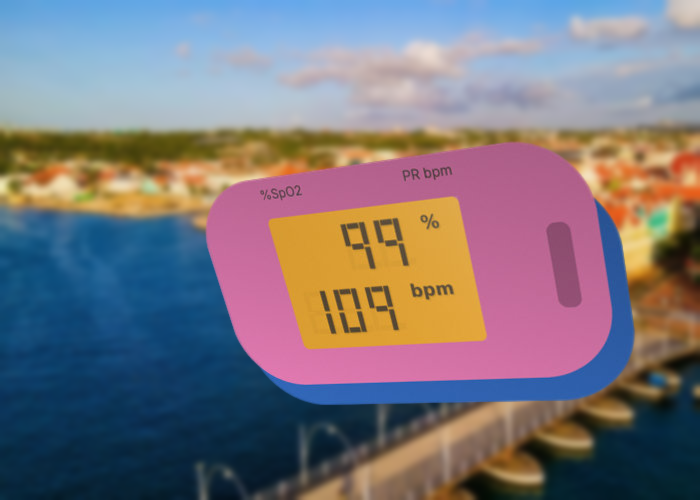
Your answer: 109 bpm
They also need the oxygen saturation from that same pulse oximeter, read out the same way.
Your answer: 99 %
